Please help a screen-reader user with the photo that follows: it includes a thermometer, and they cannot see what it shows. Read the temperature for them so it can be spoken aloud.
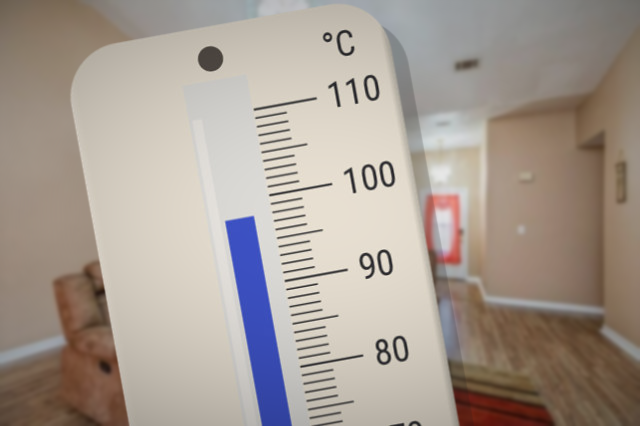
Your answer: 98 °C
